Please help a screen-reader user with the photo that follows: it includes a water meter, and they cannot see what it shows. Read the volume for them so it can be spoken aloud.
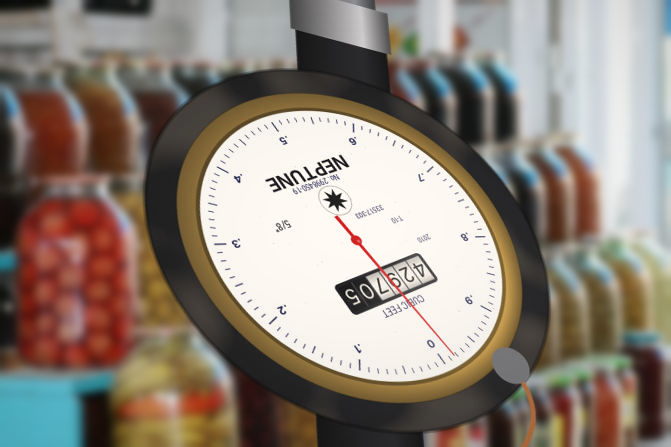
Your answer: 429704.98 ft³
